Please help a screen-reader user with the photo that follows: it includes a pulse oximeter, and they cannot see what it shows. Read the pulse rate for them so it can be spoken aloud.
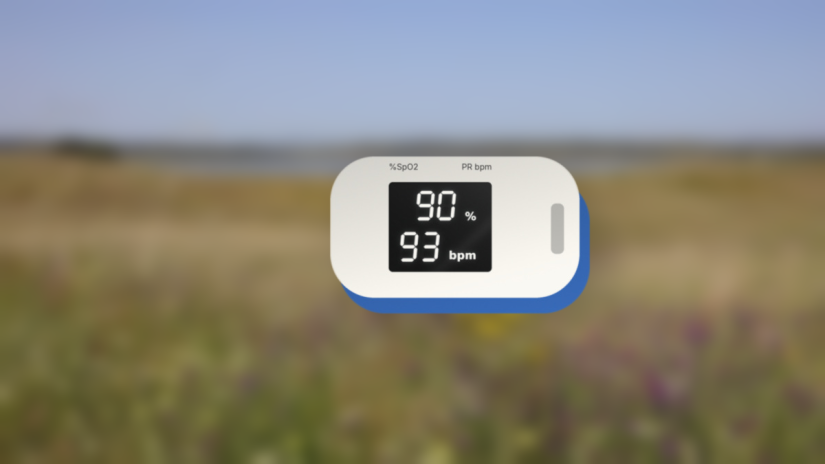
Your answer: 93 bpm
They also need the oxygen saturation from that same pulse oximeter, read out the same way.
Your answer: 90 %
